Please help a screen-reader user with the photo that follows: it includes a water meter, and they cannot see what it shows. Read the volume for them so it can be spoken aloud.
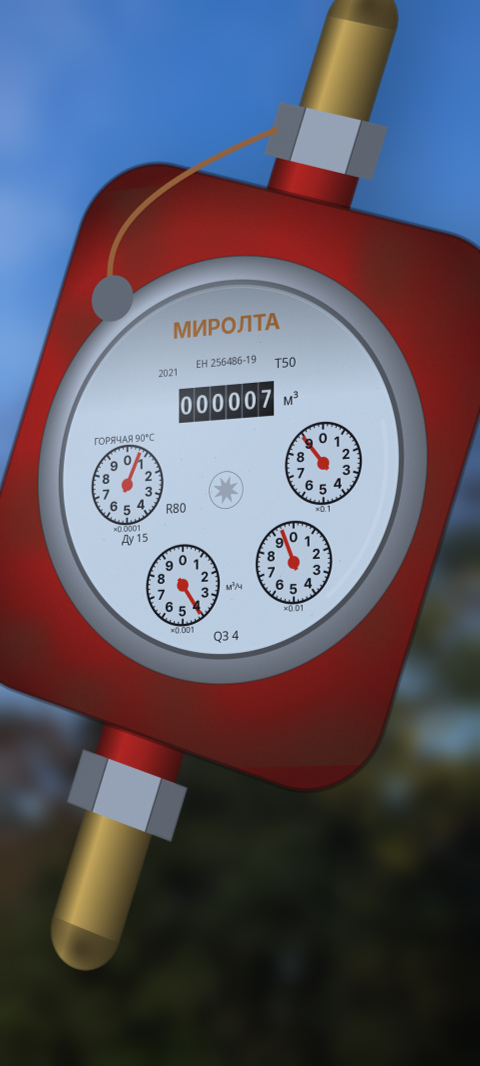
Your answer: 7.8940 m³
